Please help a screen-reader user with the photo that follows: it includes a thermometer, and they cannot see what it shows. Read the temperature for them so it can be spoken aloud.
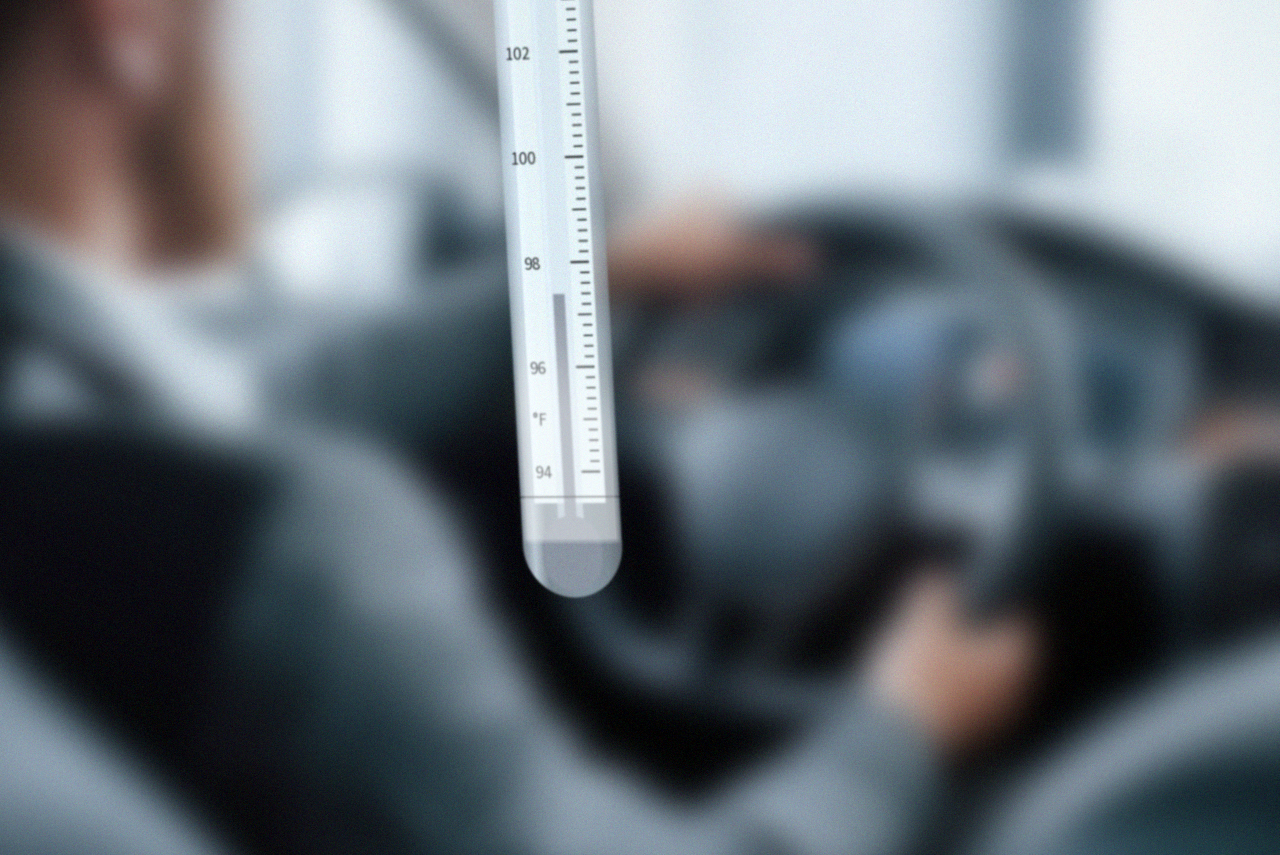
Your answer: 97.4 °F
